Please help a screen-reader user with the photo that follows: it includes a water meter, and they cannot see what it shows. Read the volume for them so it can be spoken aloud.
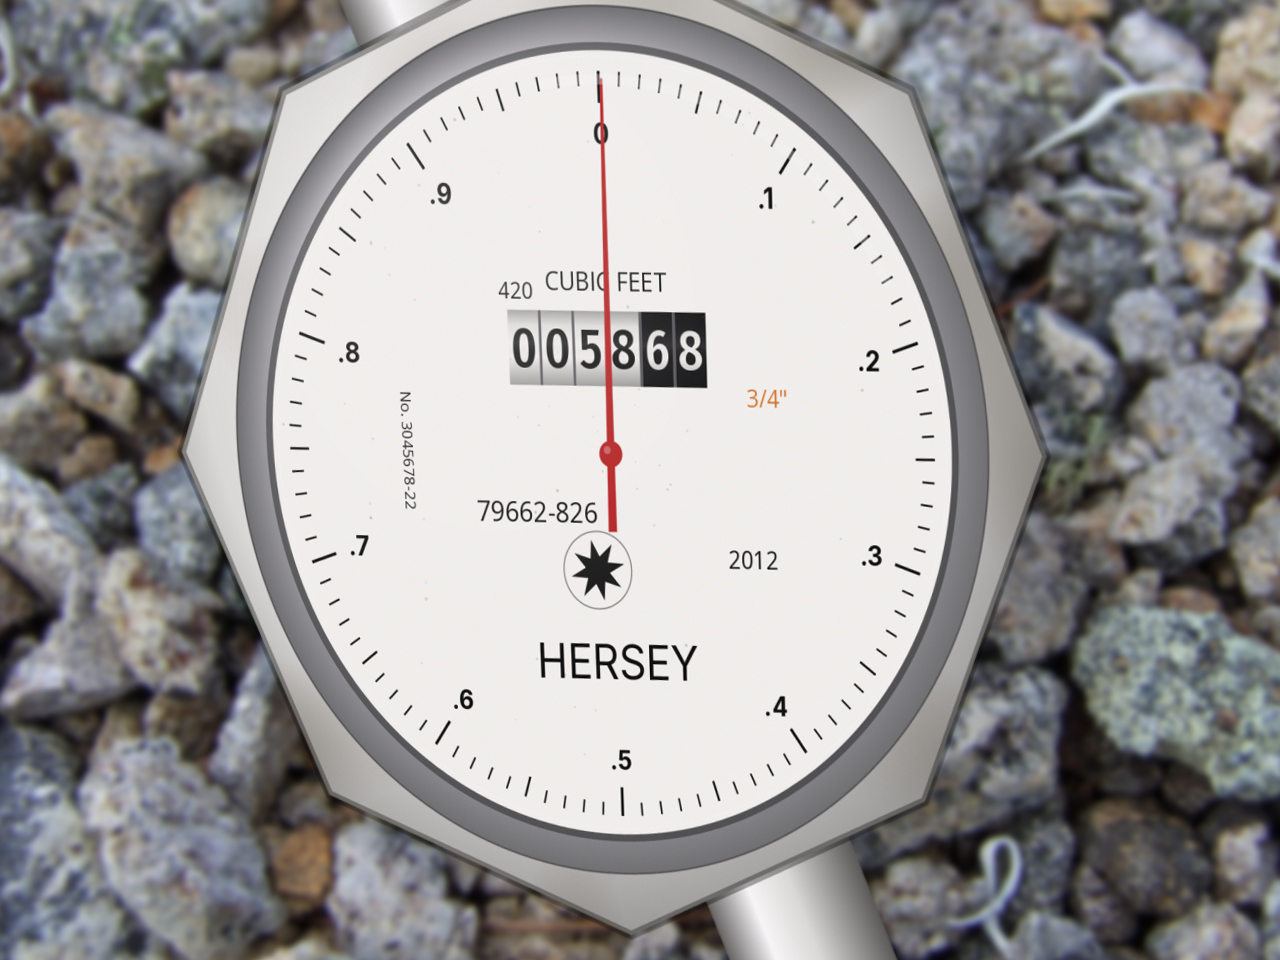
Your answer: 5868.00 ft³
